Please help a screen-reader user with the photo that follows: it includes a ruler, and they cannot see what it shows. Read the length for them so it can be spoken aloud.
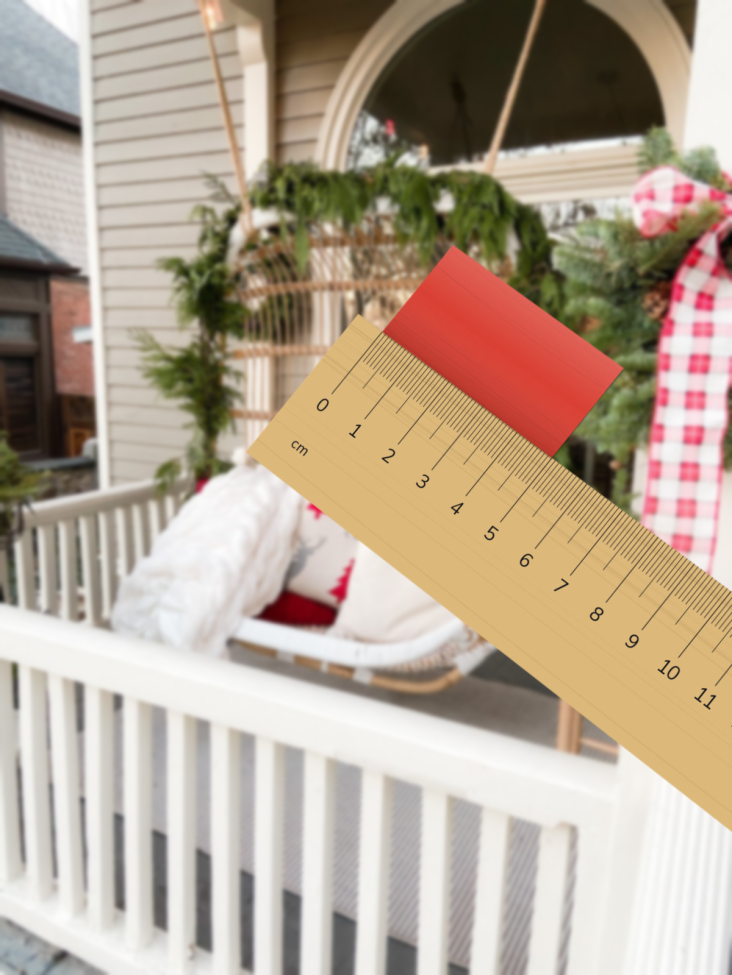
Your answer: 5 cm
